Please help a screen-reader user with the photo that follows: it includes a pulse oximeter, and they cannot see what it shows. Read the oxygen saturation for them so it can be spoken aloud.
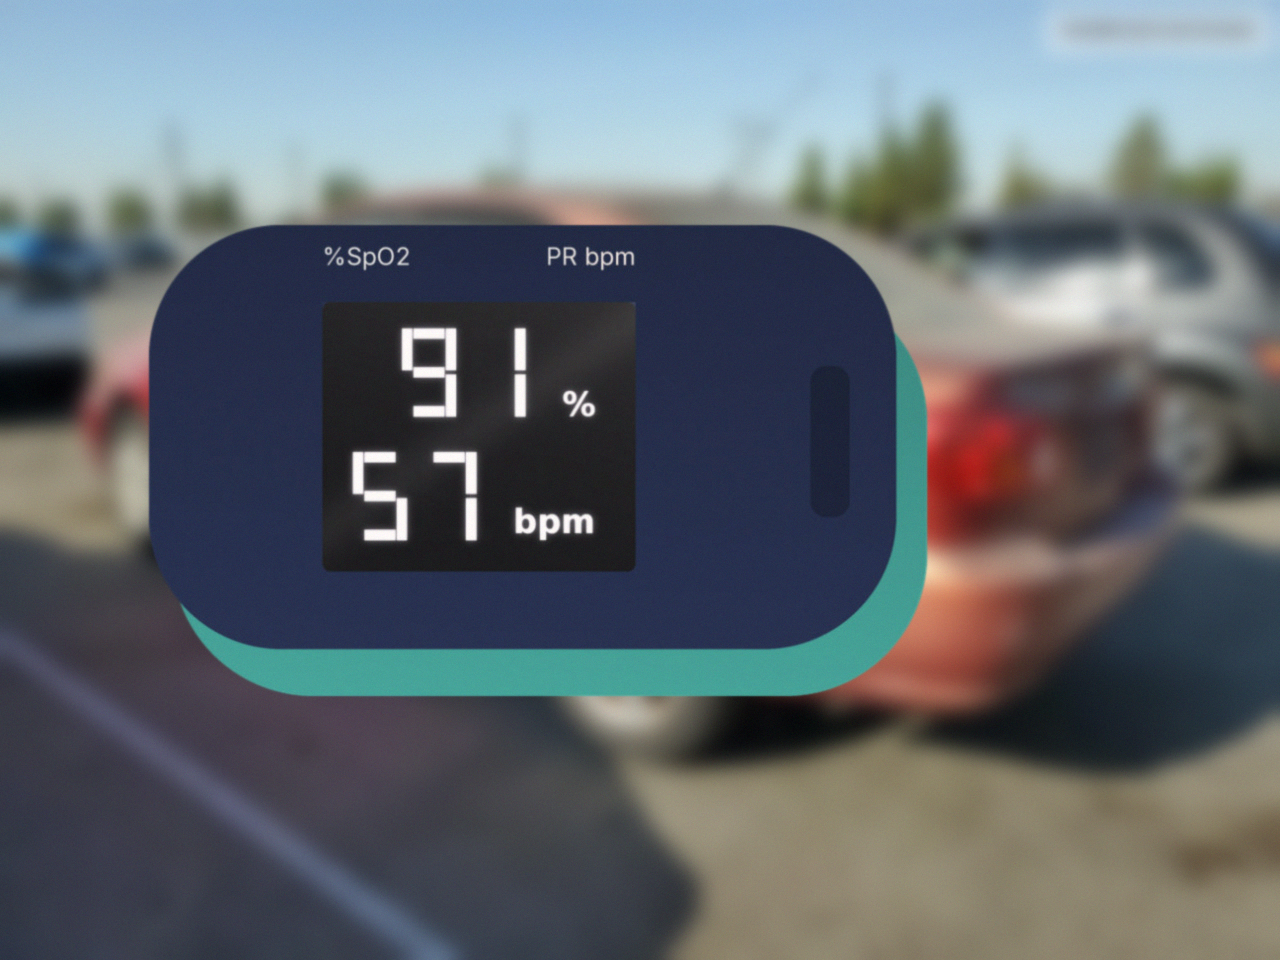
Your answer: 91 %
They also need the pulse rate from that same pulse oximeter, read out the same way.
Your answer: 57 bpm
